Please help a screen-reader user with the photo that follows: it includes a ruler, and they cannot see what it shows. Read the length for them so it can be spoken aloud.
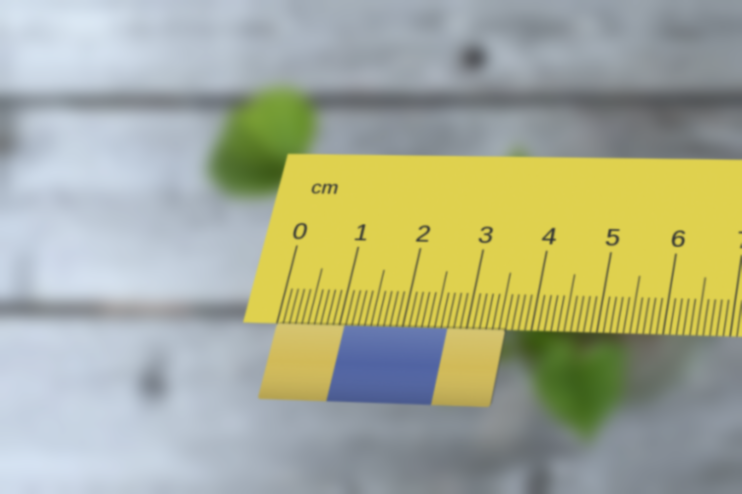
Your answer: 3.6 cm
